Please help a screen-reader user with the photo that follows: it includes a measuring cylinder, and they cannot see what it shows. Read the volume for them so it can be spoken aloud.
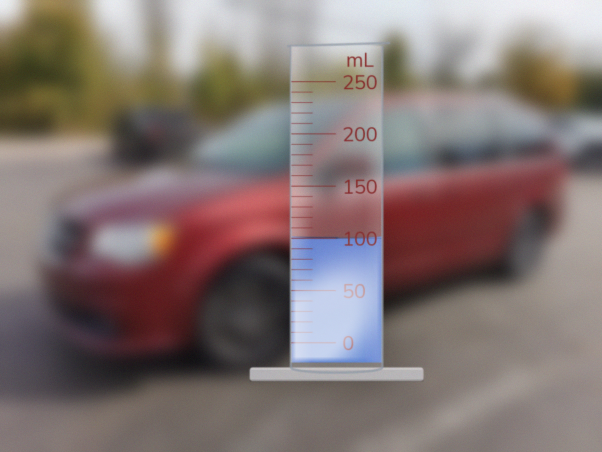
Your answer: 100 mL
